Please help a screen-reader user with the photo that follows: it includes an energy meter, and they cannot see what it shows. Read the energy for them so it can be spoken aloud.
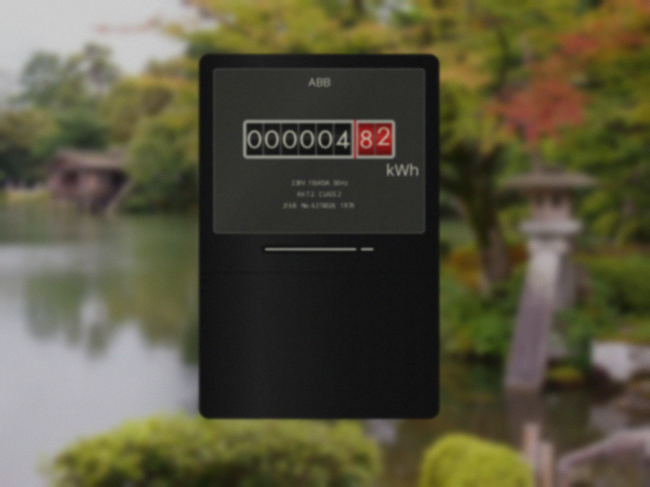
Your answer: 4.82 kWh
